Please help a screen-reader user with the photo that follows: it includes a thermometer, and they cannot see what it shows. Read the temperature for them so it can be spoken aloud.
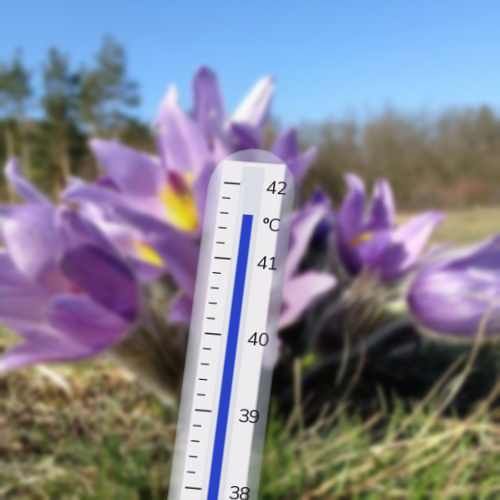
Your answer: 41.6 °C
